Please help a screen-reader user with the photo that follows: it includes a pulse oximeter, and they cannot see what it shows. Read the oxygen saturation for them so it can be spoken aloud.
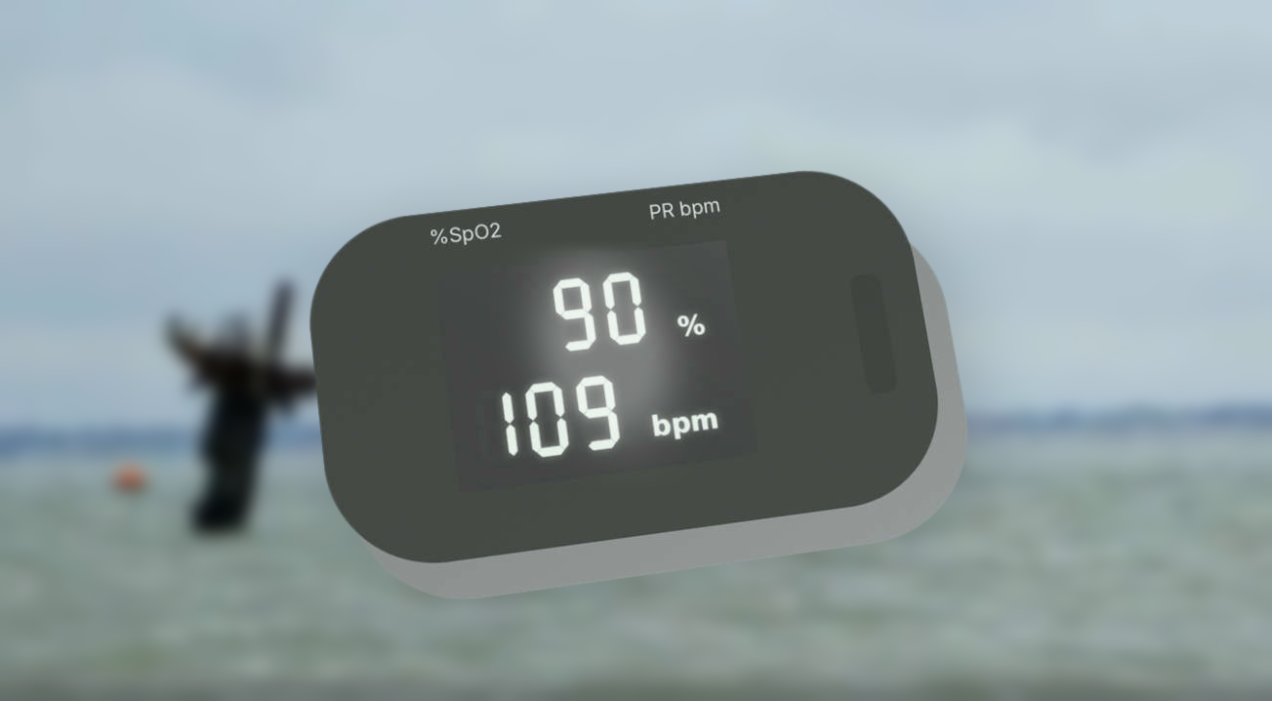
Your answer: 90 %
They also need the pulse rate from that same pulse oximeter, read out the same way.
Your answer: 109 bpm
